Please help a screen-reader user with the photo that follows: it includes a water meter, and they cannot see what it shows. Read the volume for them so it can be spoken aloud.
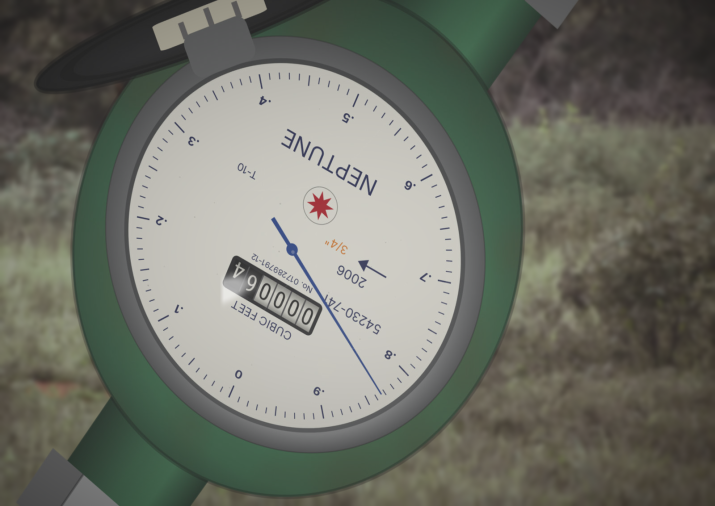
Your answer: 63.83 ft³
